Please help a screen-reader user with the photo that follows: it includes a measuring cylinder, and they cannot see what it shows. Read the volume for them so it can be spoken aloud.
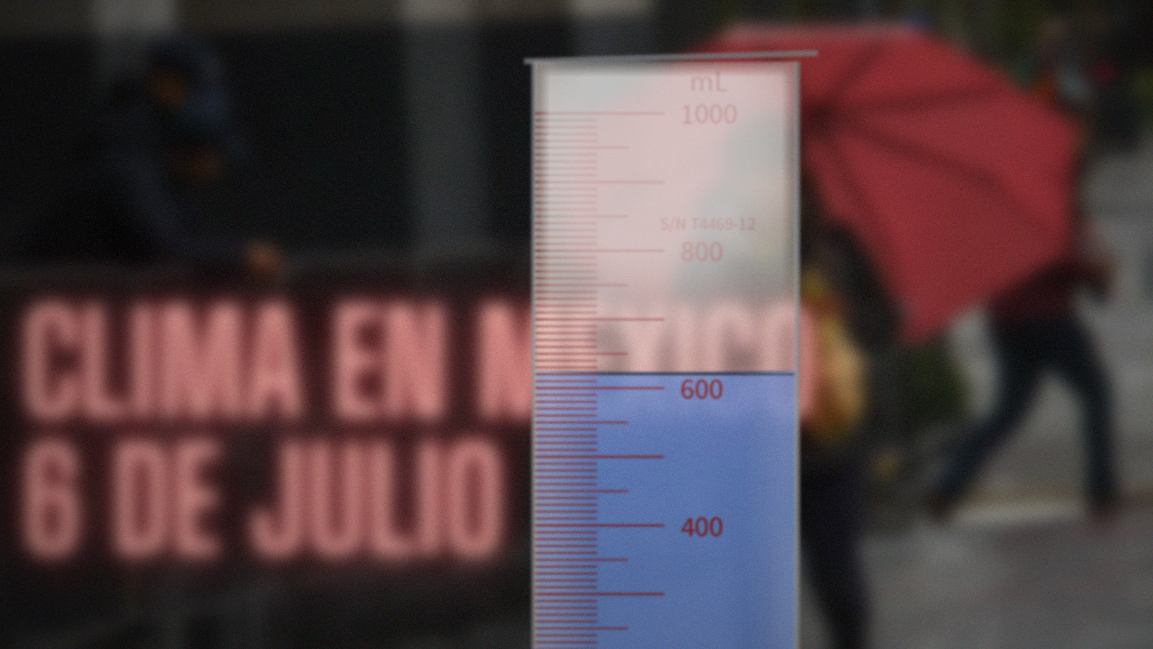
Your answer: 620 mL
